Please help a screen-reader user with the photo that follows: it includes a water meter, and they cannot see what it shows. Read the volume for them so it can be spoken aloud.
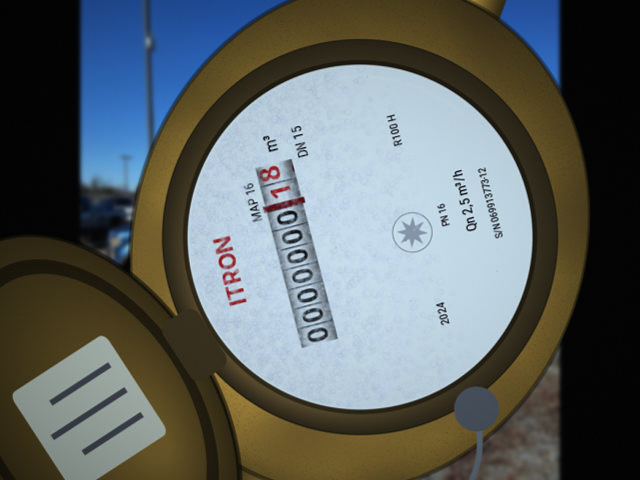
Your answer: 0.18 m³
